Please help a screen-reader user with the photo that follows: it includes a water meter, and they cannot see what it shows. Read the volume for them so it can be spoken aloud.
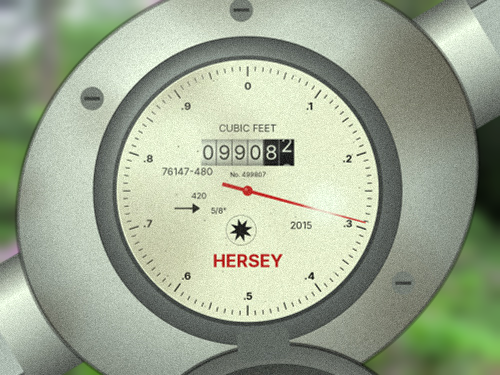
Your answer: 99082.29 ft³
